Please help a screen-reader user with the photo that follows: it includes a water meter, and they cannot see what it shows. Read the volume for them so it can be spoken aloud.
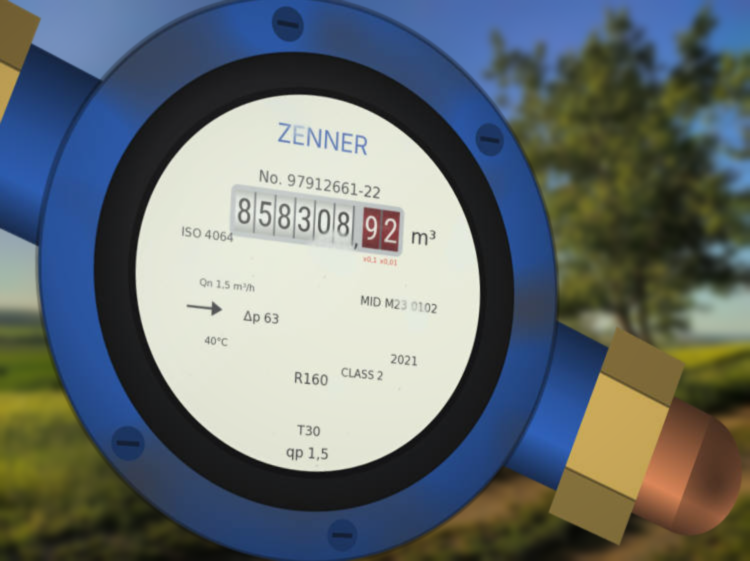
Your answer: 858308.92 m³
